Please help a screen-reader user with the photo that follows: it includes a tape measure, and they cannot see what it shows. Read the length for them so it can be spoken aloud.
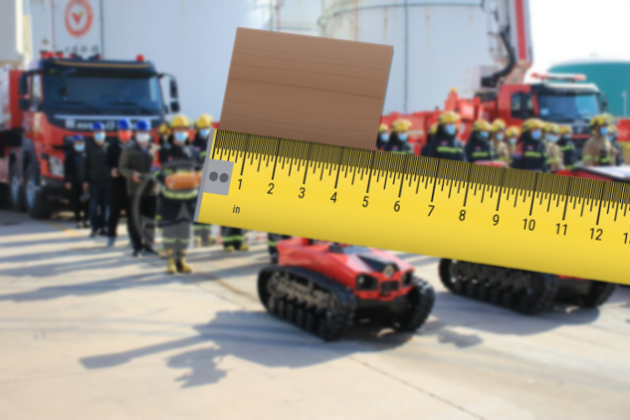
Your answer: 5 in
